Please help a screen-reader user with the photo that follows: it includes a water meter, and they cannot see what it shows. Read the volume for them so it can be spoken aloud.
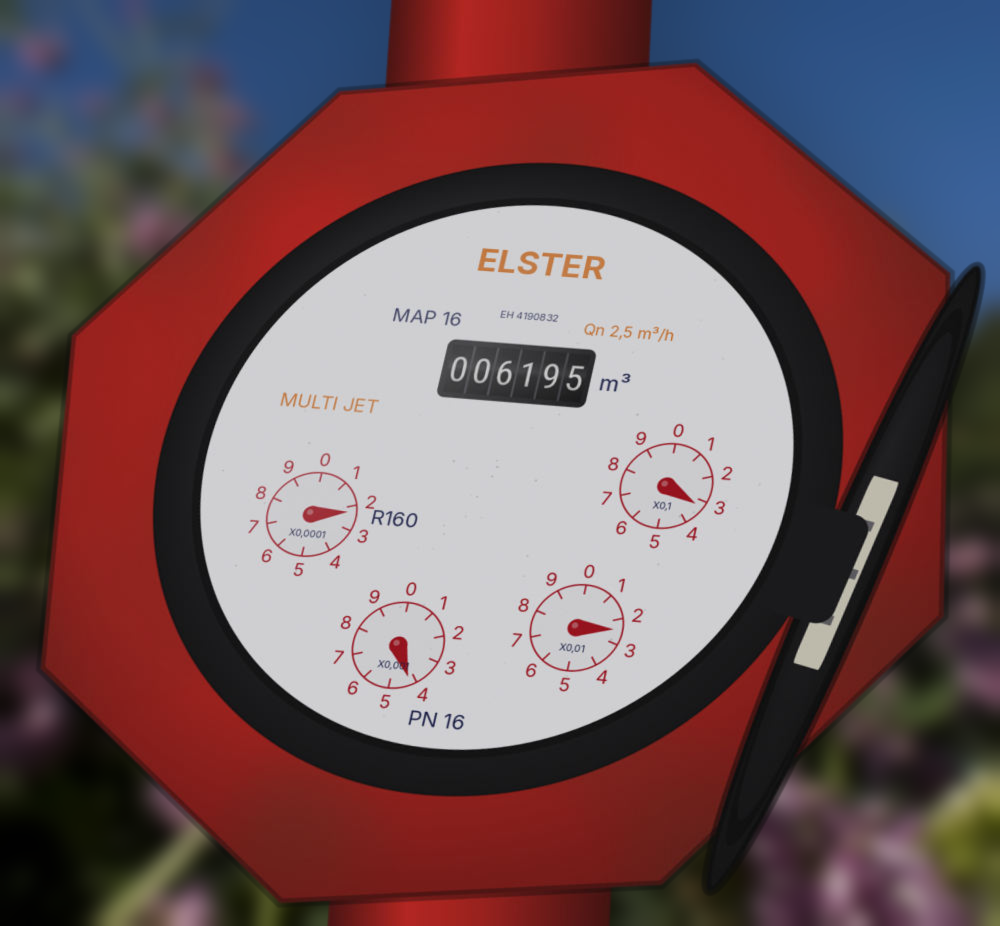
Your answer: 6195.3242 m³
